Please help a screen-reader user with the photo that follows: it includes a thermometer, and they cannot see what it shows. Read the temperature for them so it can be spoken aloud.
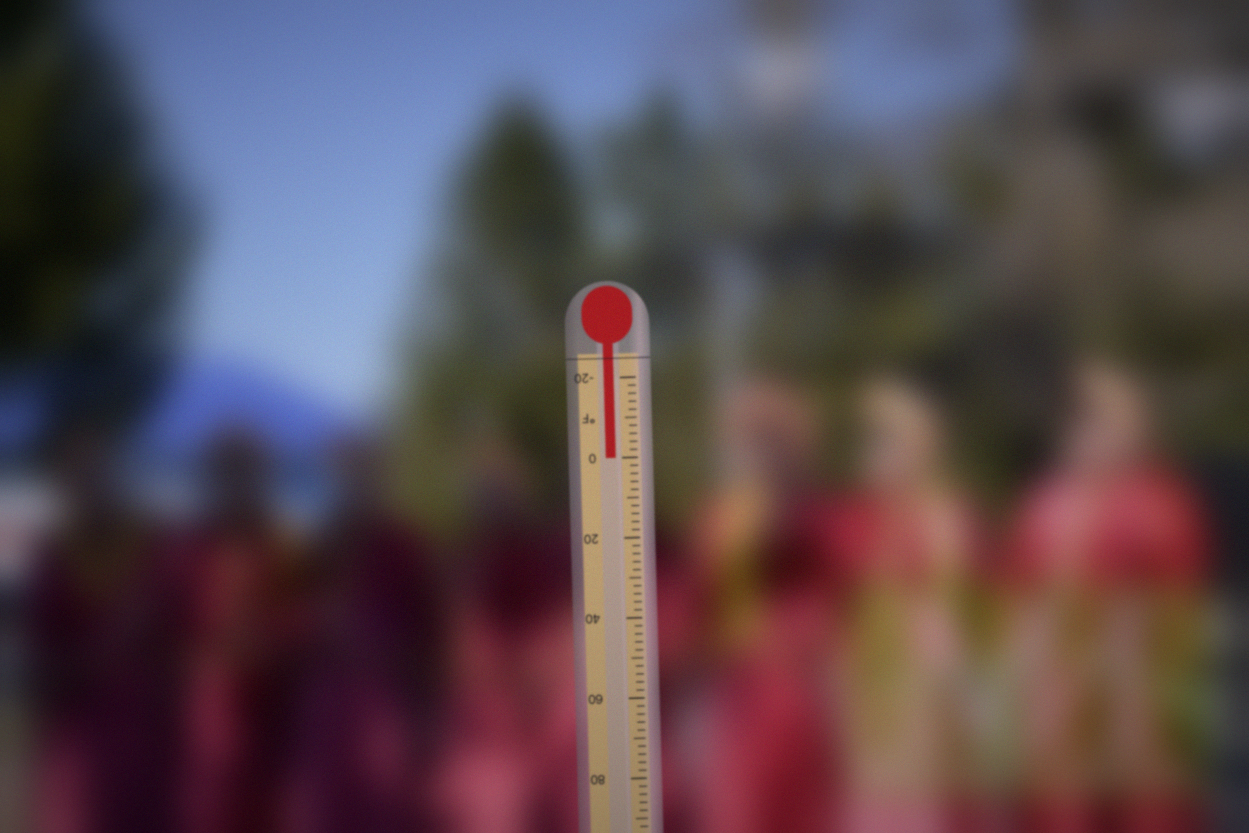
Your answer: 0 °F
